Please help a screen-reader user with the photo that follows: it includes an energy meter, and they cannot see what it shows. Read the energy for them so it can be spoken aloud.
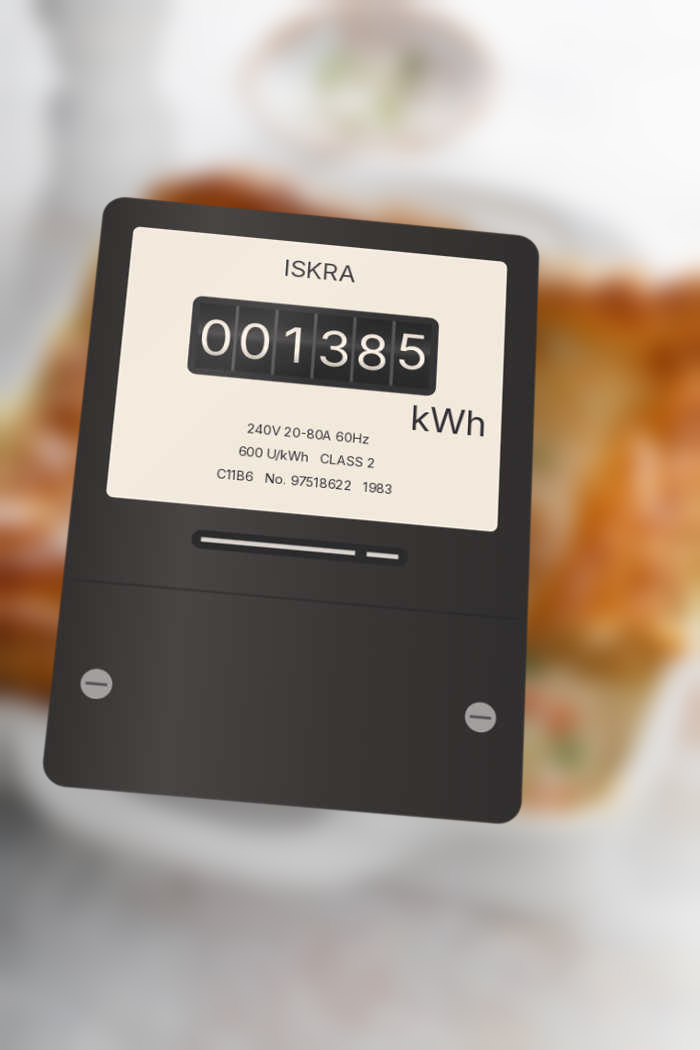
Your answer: 1385 kWh
